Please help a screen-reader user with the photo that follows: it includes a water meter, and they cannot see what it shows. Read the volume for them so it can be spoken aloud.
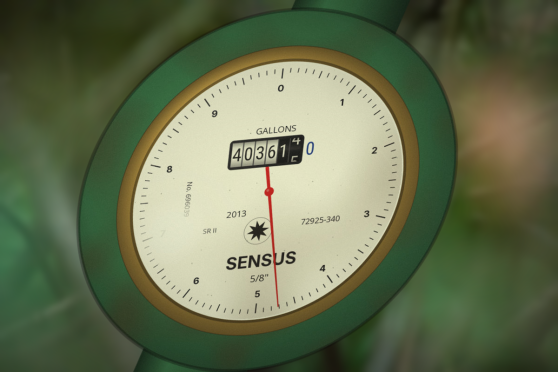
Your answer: 4036144.7 gal
